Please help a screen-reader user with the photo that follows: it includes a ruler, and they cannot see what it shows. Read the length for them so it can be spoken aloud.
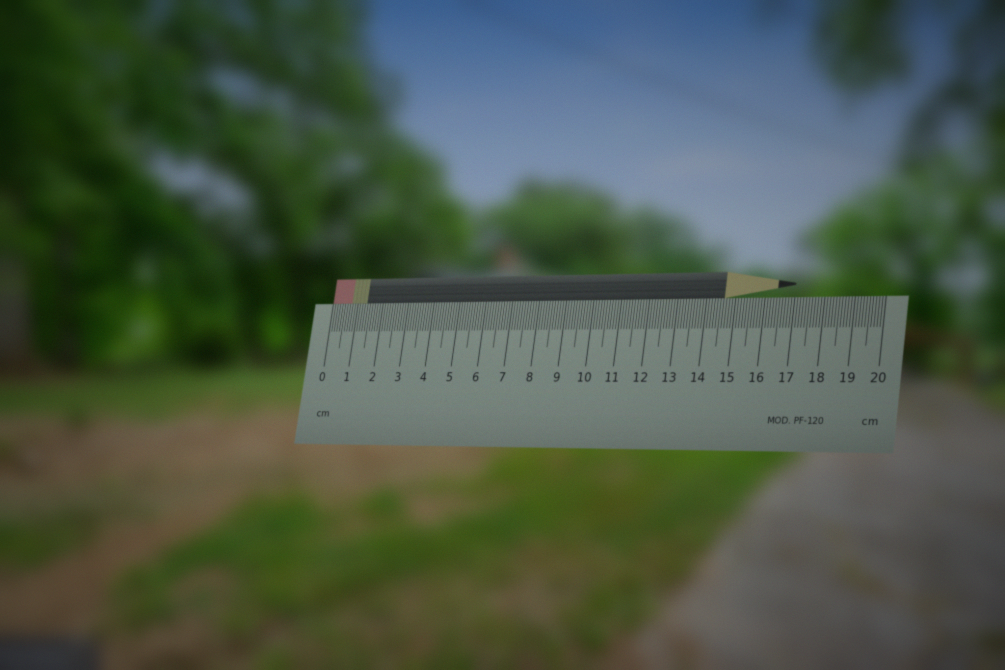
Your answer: 17 cm
